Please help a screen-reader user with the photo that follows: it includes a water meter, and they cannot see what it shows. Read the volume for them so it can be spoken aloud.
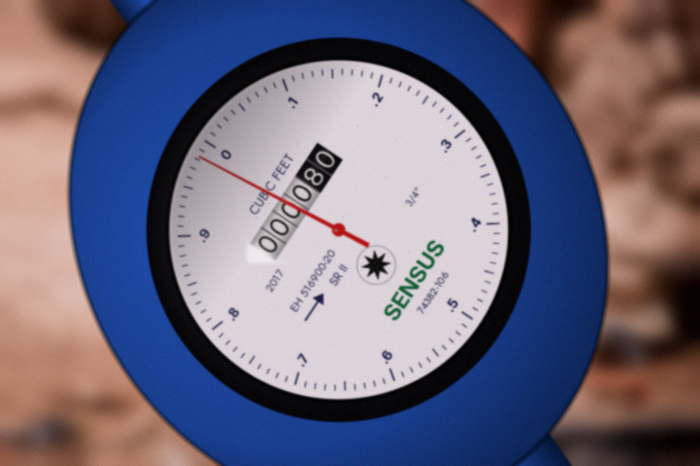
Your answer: 79.98 ft³
